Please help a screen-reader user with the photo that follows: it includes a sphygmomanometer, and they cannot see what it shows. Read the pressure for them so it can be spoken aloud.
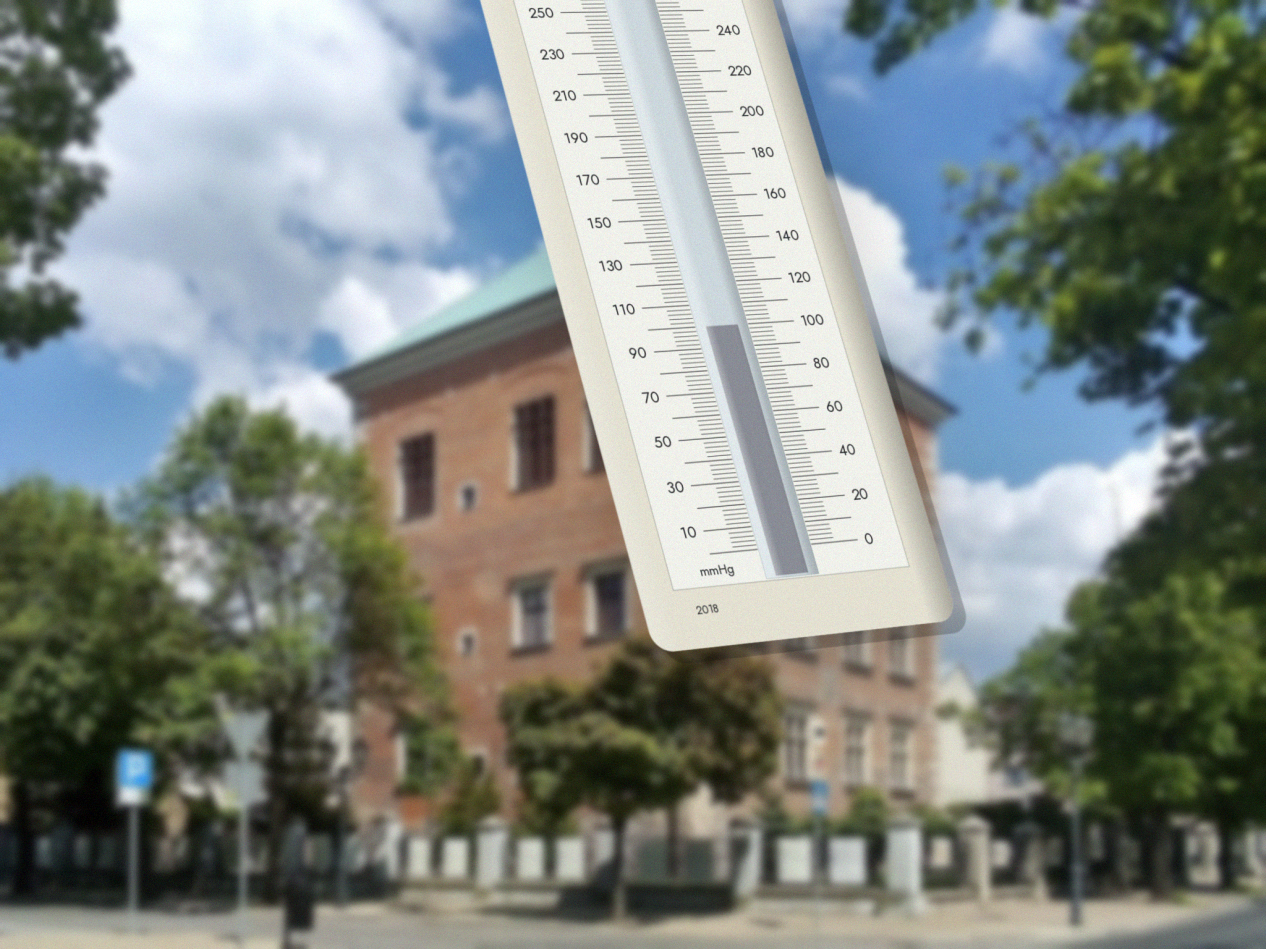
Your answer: 100 mmHg
